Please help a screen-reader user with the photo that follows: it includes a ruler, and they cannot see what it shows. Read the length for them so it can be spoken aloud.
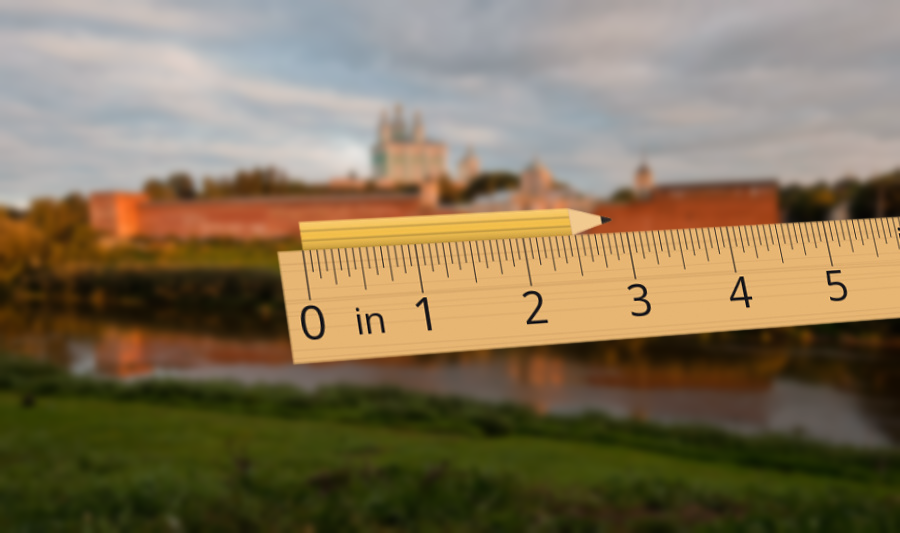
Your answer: 2.875 in
